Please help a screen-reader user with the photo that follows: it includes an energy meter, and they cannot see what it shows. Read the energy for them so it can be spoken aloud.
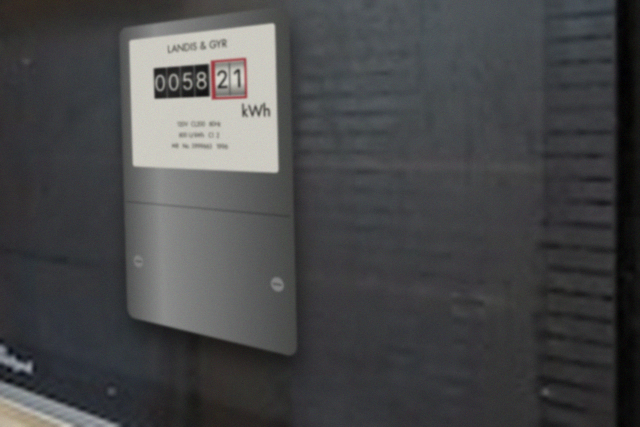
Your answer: 58.21 kWh
